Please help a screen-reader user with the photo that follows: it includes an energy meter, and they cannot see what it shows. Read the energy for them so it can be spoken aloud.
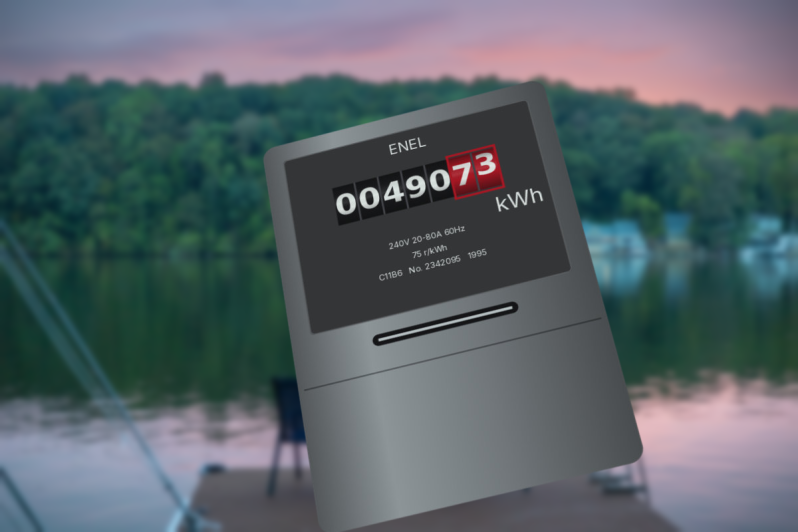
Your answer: 490.73 kWh
